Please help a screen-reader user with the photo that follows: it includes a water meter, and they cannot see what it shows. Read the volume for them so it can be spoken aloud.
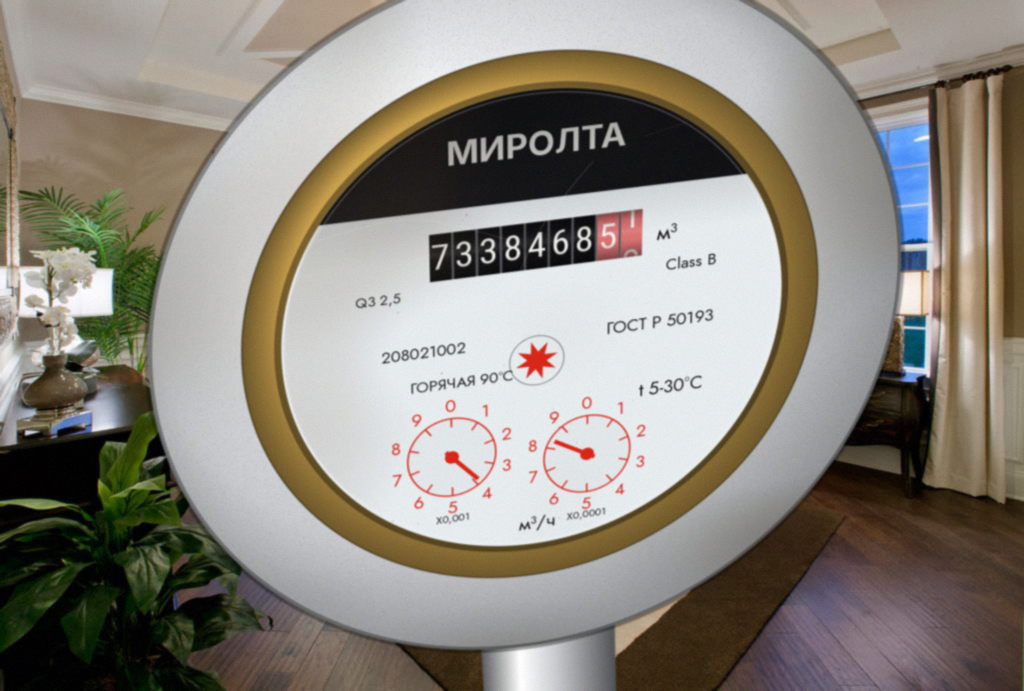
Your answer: 7338468.5138 m³
